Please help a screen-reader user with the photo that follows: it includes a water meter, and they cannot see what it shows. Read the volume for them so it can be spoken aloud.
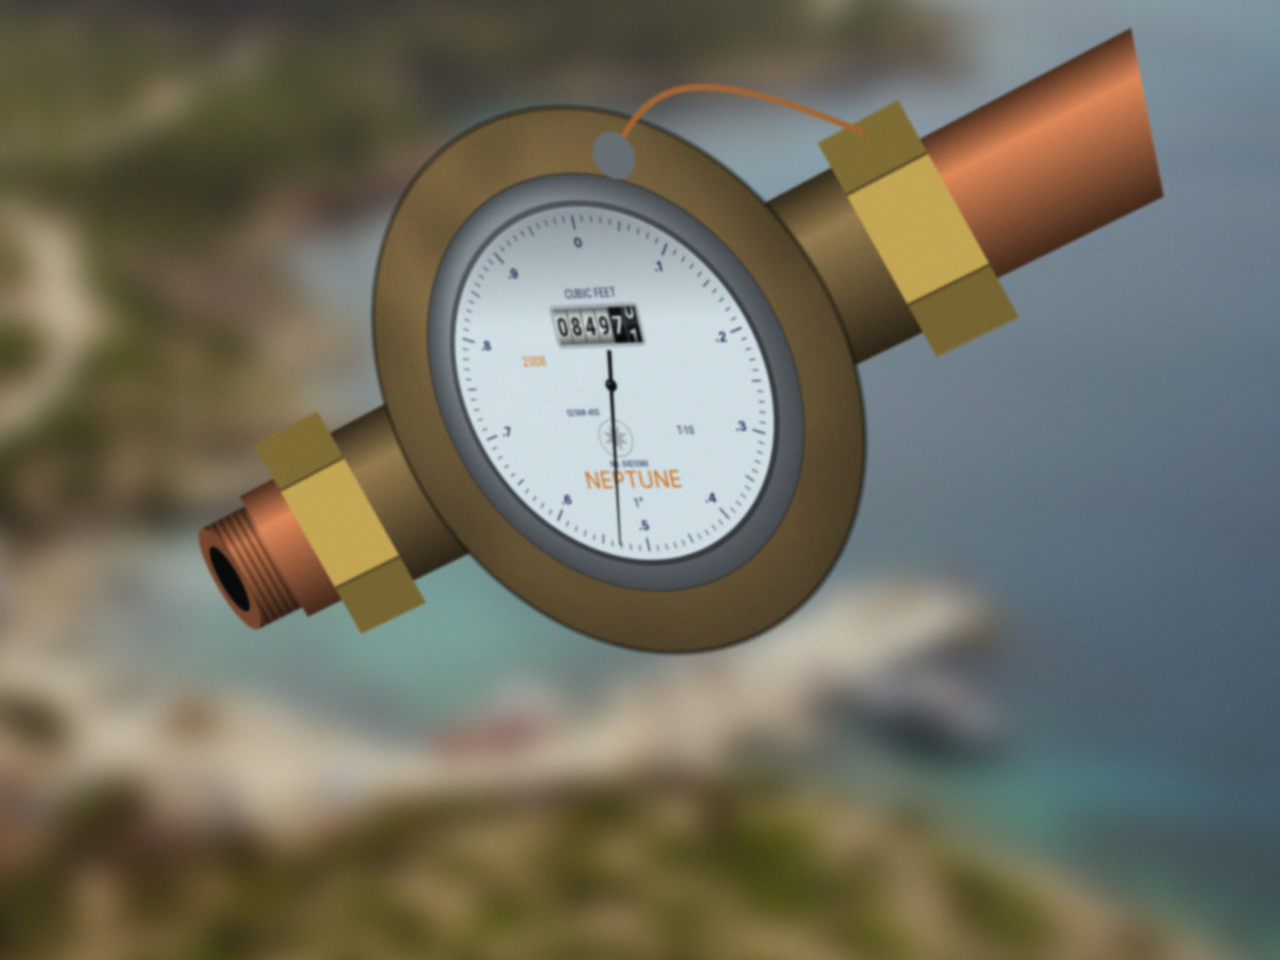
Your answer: 84970.53 ft³
